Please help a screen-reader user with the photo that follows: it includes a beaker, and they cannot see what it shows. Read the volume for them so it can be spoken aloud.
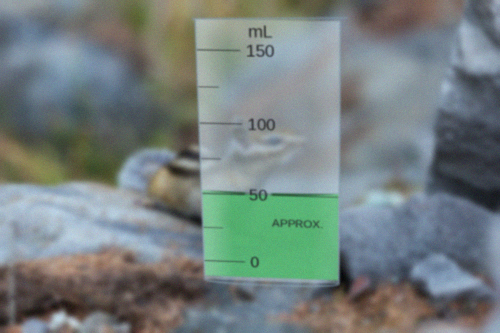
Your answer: 50 mL
